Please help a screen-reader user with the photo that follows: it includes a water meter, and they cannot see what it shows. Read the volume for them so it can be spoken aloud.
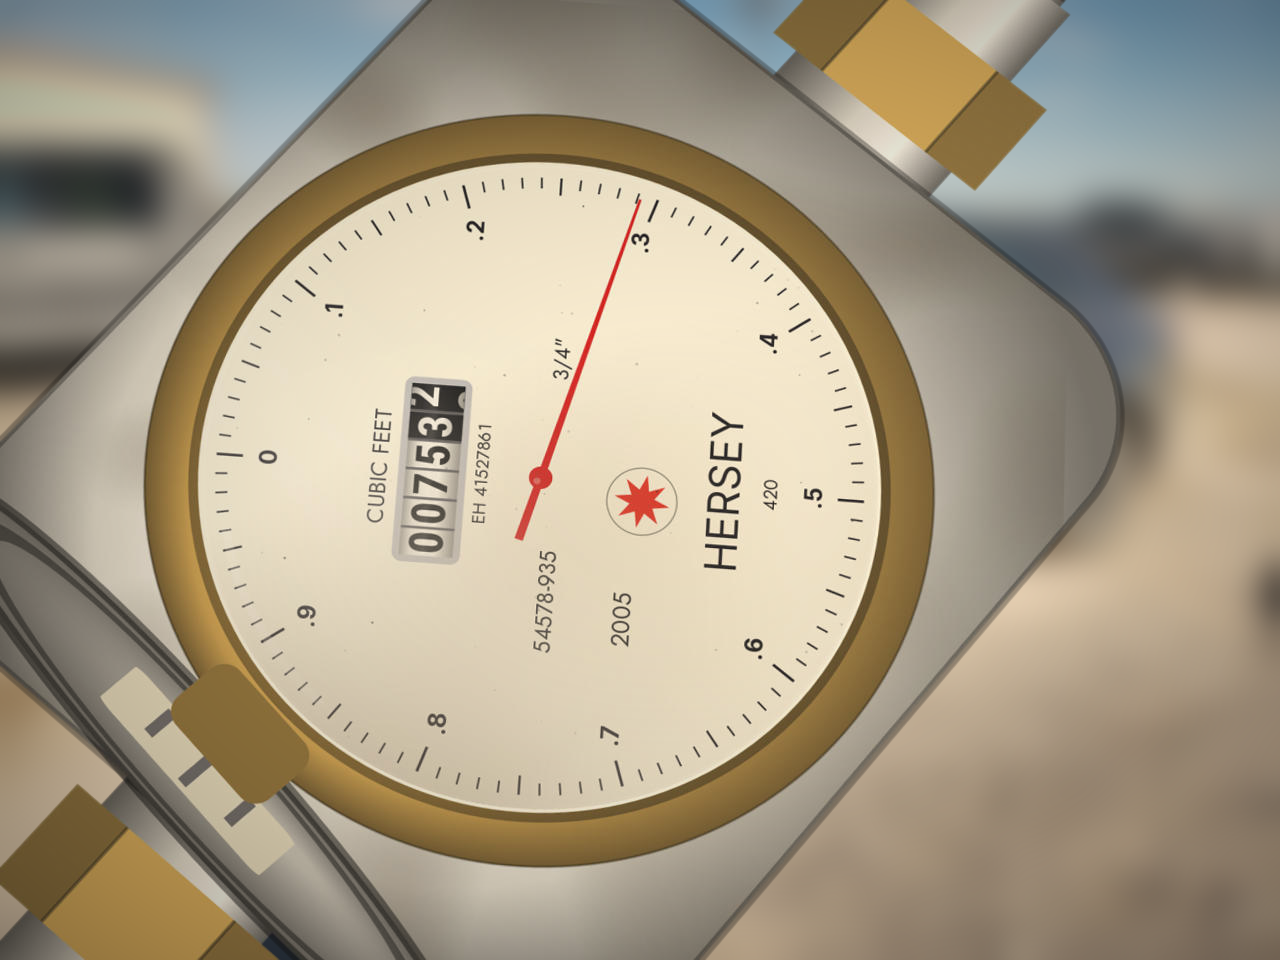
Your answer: 7532.29 ft³
